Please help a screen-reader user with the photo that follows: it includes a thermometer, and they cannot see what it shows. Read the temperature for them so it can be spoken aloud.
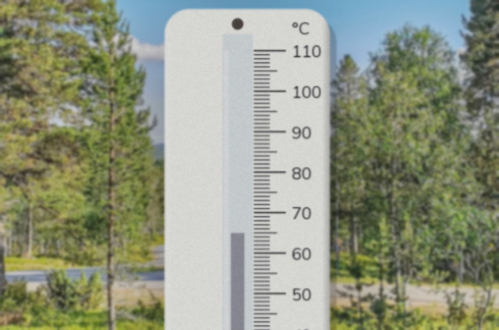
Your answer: 65 °C
